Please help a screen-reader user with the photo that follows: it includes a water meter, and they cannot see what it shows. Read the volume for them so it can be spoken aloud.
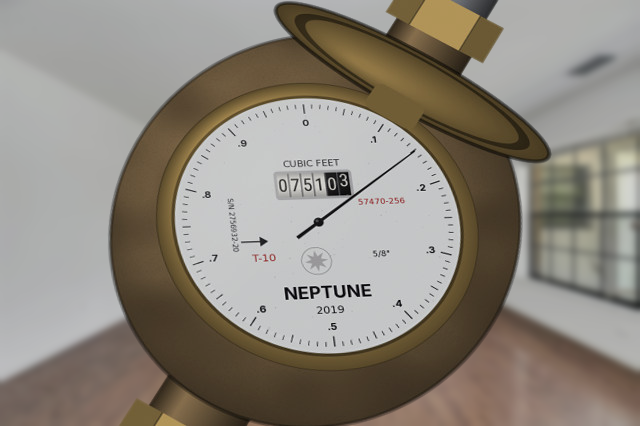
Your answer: 75103.15 ft³
